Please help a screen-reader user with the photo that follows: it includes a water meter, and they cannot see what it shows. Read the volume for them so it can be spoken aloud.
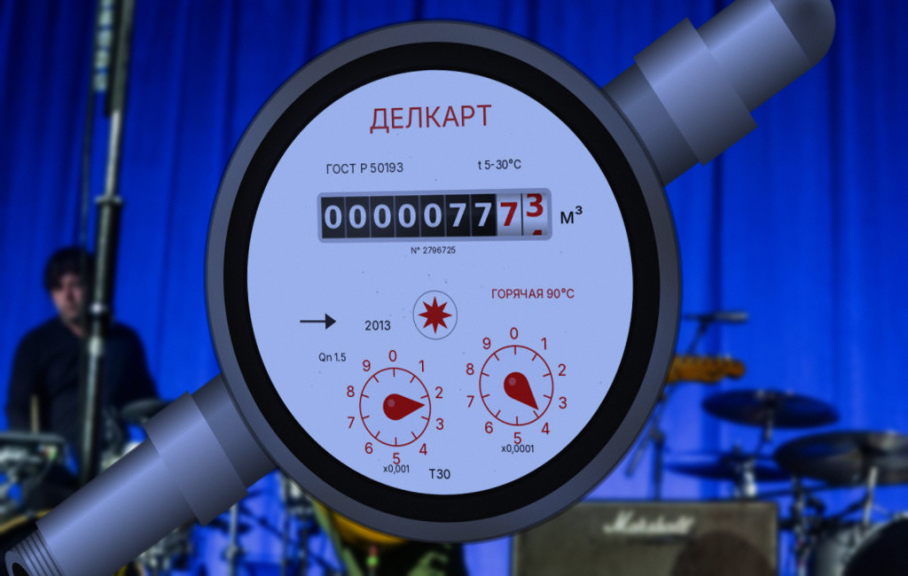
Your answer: 77.7323 m³
